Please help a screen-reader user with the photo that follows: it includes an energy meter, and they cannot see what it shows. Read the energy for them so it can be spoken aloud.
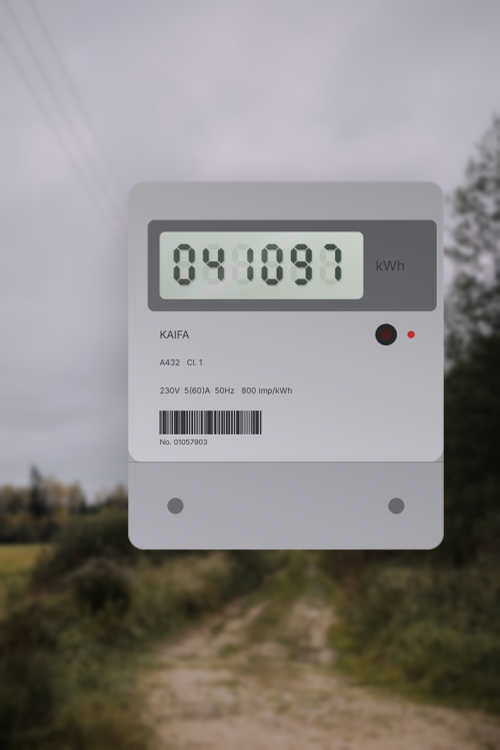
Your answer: 41097 kWh
